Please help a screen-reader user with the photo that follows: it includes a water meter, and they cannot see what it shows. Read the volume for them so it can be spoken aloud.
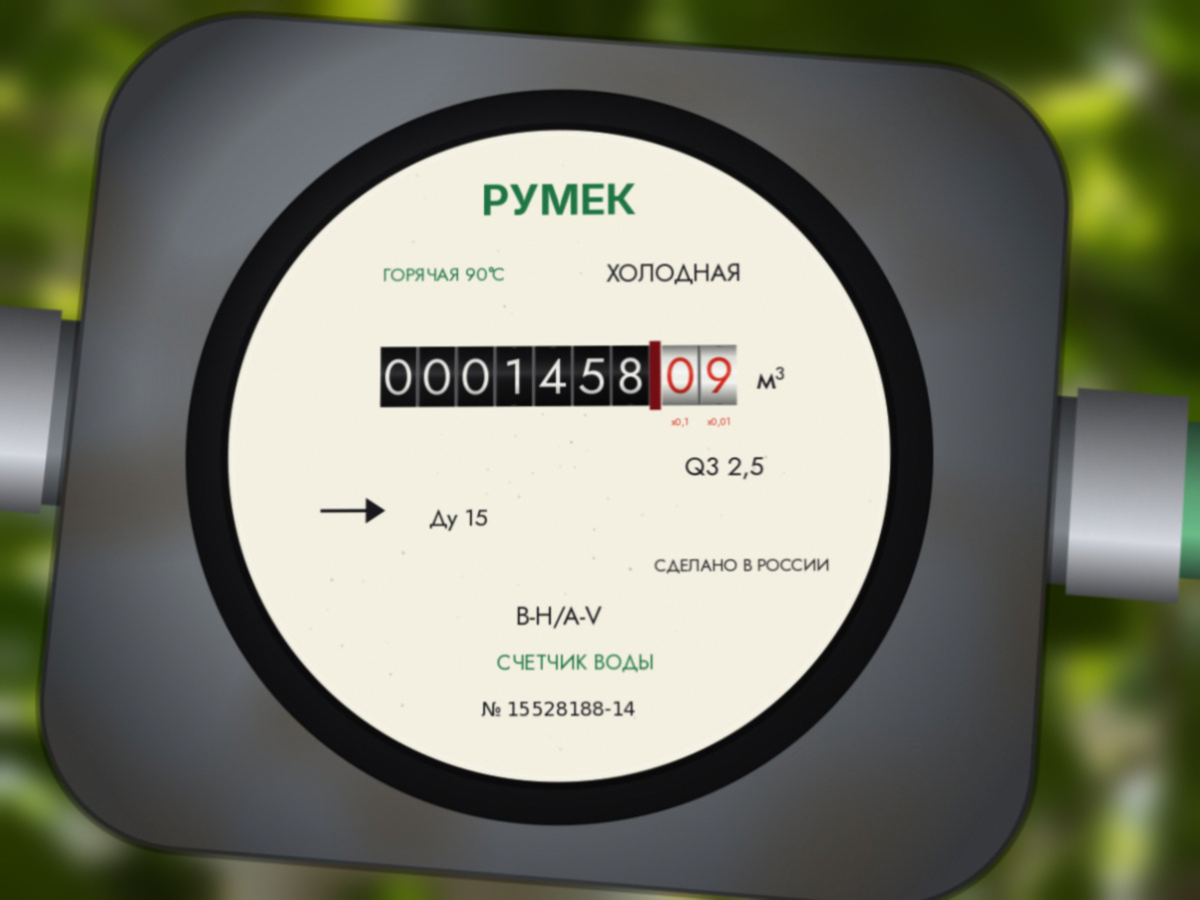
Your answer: 1458.09 m³
